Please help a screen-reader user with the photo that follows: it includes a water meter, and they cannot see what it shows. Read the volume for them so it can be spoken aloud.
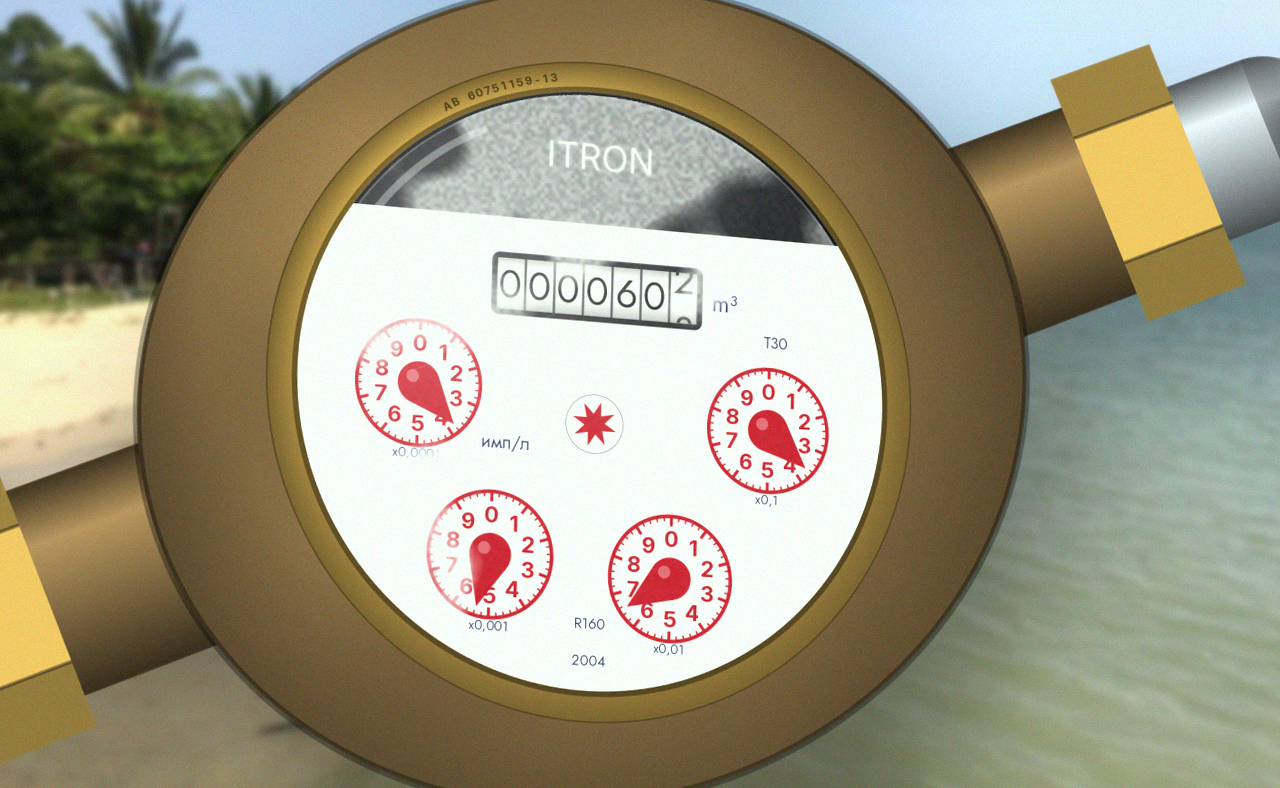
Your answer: 602.3653 m³
